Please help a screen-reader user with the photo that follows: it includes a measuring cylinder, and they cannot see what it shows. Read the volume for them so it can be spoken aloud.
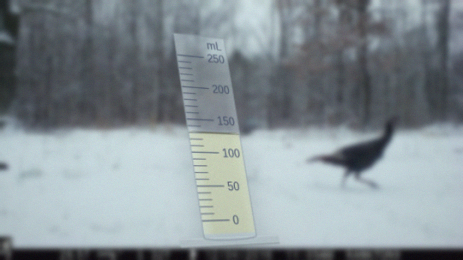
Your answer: 130 mL
